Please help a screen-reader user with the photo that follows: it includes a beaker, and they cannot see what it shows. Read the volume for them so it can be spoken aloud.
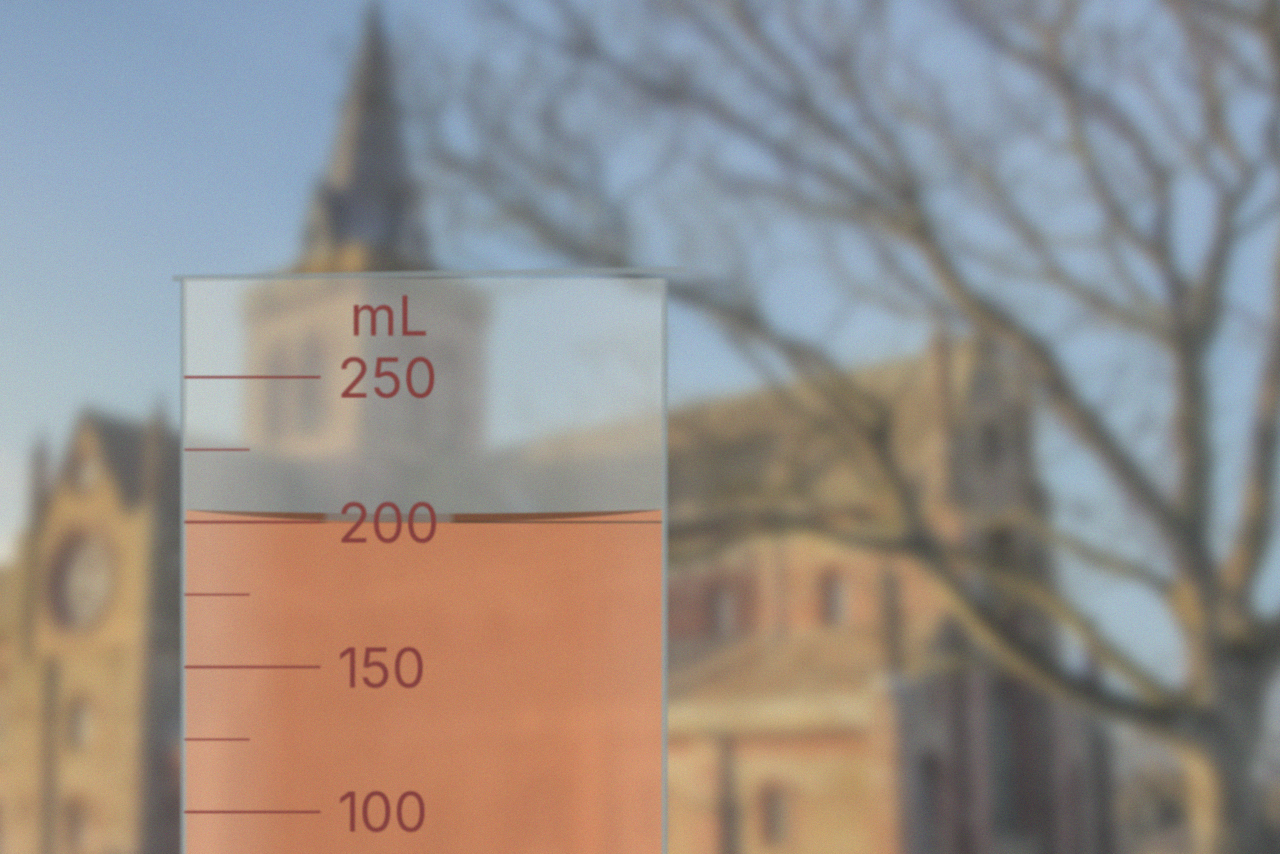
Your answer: 200 mL
